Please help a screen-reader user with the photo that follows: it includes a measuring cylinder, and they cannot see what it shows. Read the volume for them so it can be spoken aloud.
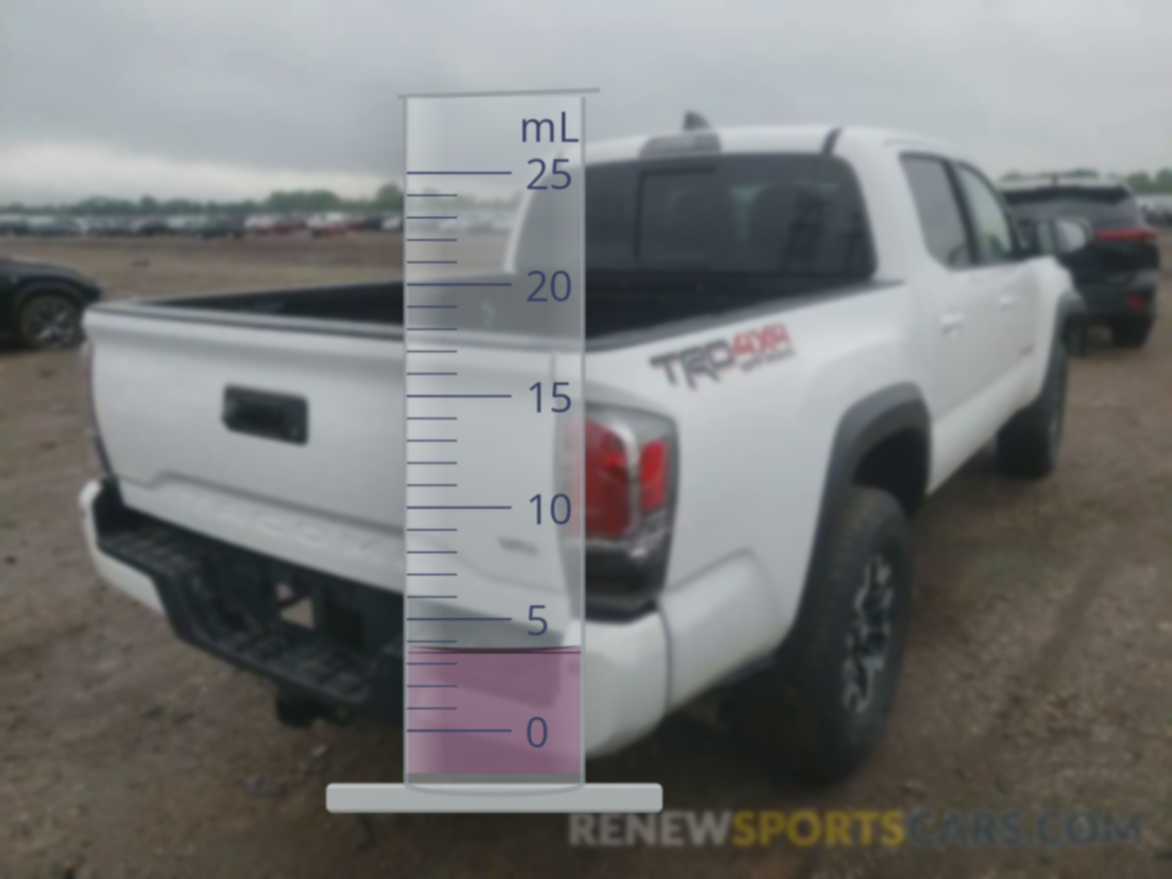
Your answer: 3.5 mL
